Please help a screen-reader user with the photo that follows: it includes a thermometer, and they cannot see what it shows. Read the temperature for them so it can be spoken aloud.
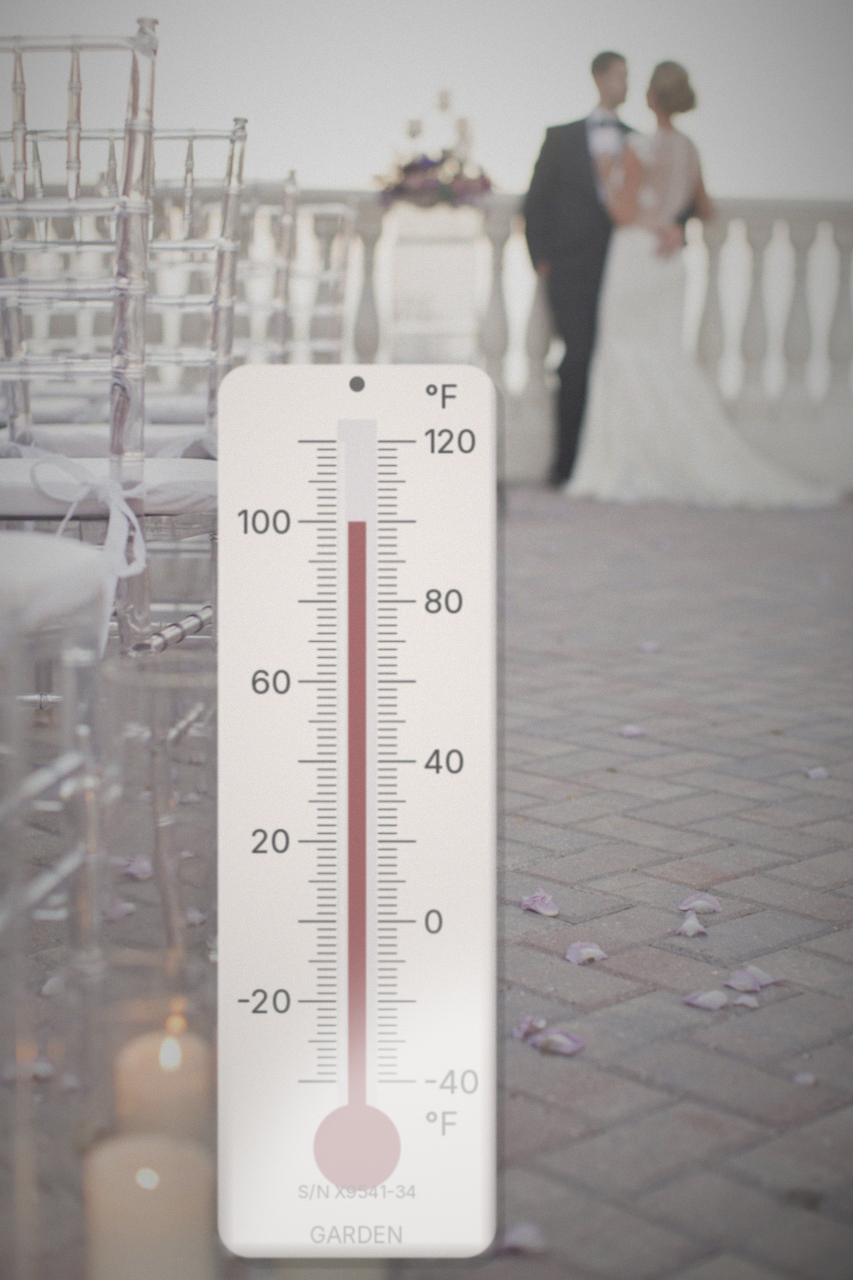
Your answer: 100 °F
